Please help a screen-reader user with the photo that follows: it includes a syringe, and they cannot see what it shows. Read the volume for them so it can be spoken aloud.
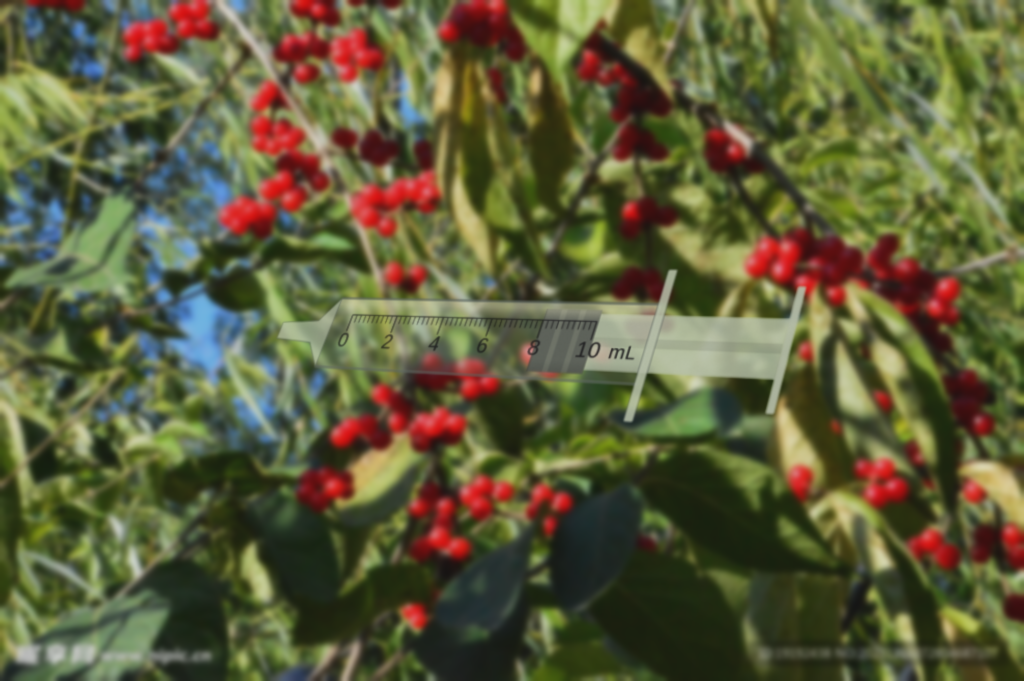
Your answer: 8 mL
